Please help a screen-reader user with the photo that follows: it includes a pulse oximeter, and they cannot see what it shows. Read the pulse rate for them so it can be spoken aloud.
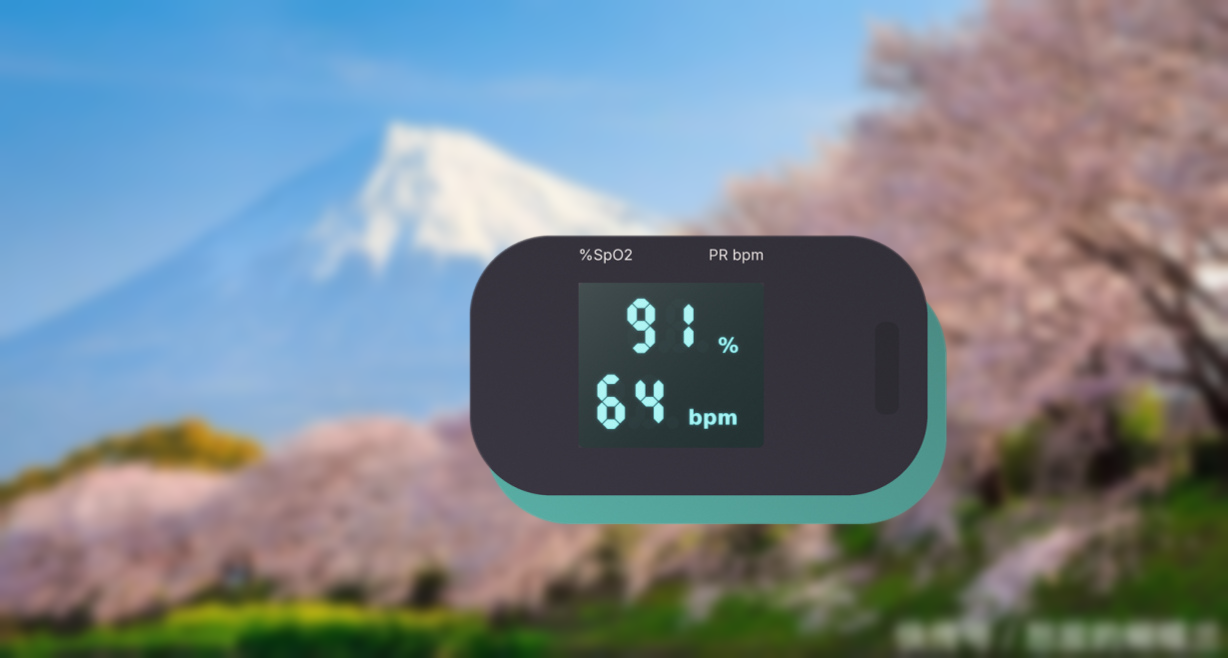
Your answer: 64 bpm
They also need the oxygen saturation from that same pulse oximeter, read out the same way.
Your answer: 91 %
